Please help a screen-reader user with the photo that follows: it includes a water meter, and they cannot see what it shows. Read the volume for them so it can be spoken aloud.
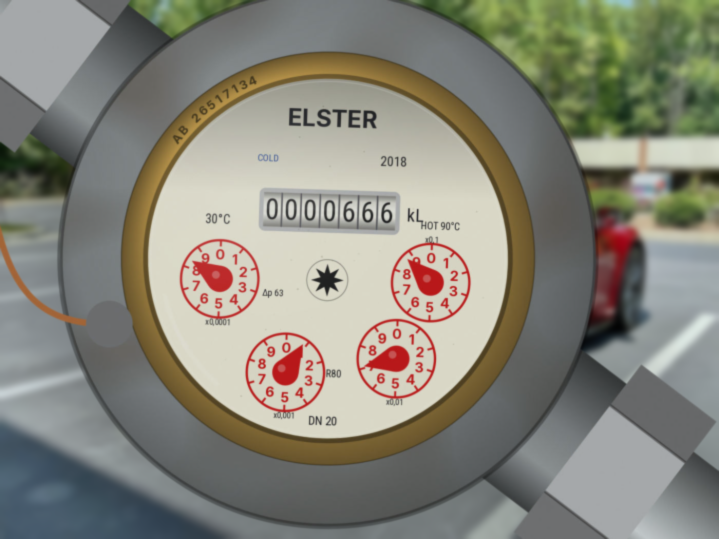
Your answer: 666.8708 kL
